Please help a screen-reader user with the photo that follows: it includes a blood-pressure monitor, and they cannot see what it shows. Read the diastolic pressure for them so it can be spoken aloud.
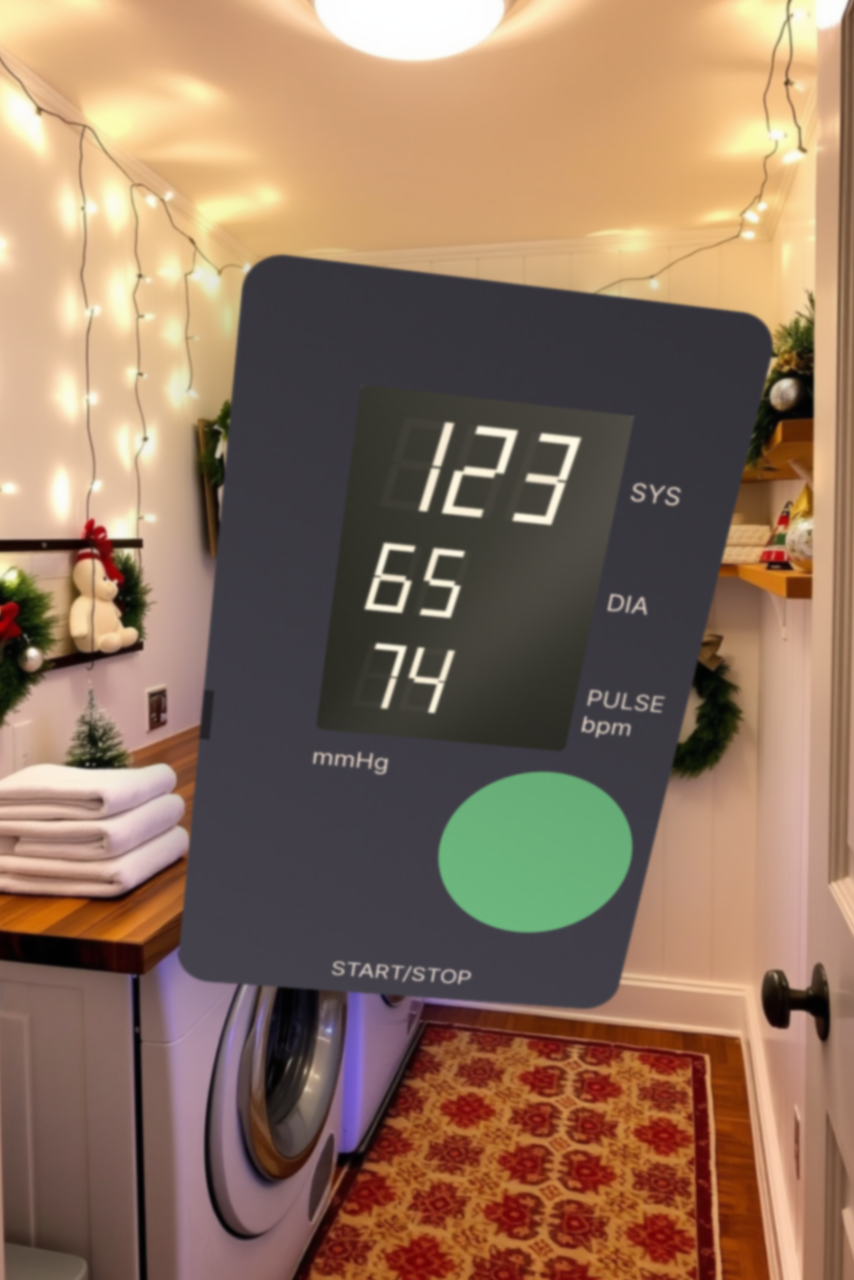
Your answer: 65 mmHg
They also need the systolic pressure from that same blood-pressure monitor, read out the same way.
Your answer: 123 mmHg
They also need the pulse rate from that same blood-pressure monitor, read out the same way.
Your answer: 74 bpm
